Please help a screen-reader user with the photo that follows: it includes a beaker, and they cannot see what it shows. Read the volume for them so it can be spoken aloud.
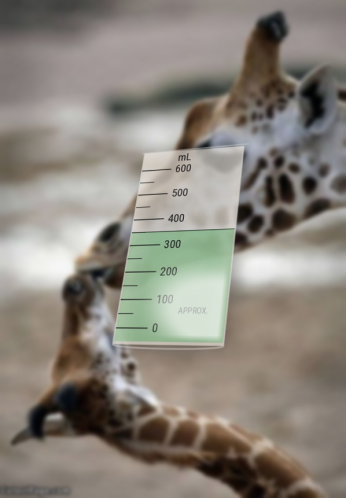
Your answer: 350 mL
